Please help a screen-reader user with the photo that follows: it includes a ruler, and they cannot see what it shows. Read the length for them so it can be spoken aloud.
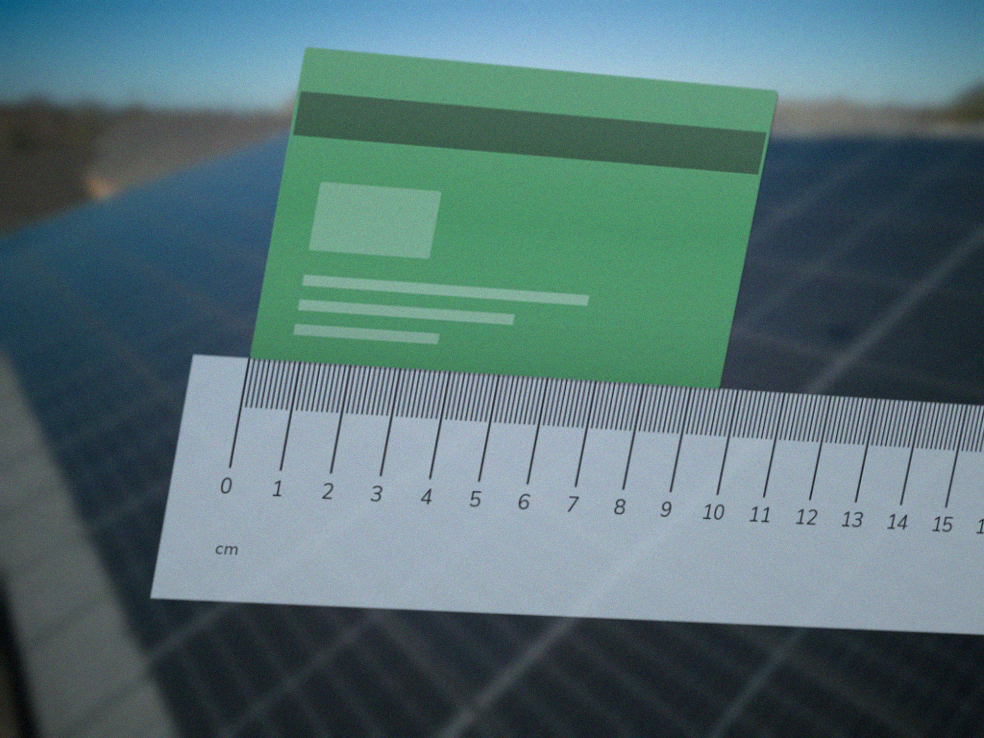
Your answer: 9.6 cm
